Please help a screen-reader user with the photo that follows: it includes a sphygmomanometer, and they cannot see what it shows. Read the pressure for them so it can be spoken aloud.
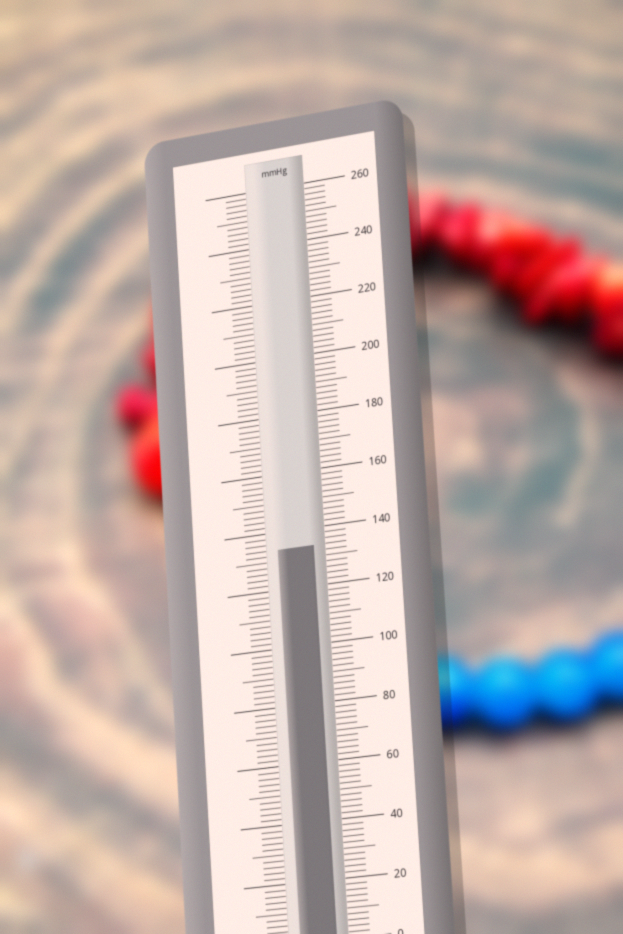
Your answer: 134 mmHg
